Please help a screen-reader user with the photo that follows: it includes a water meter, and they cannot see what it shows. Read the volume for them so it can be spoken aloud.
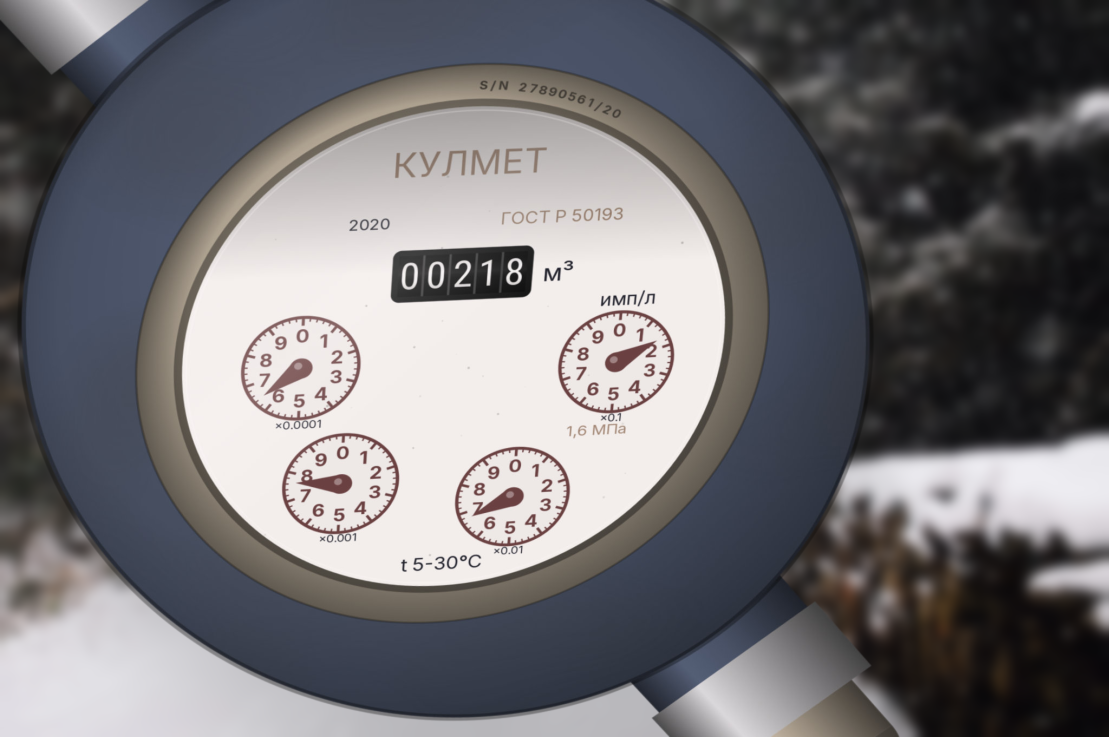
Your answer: 218.1676 m³
